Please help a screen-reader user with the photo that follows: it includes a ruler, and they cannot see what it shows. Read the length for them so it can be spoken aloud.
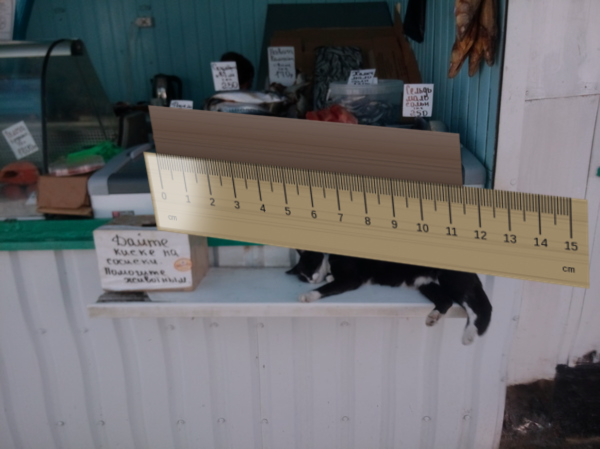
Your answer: 11.5 cm
